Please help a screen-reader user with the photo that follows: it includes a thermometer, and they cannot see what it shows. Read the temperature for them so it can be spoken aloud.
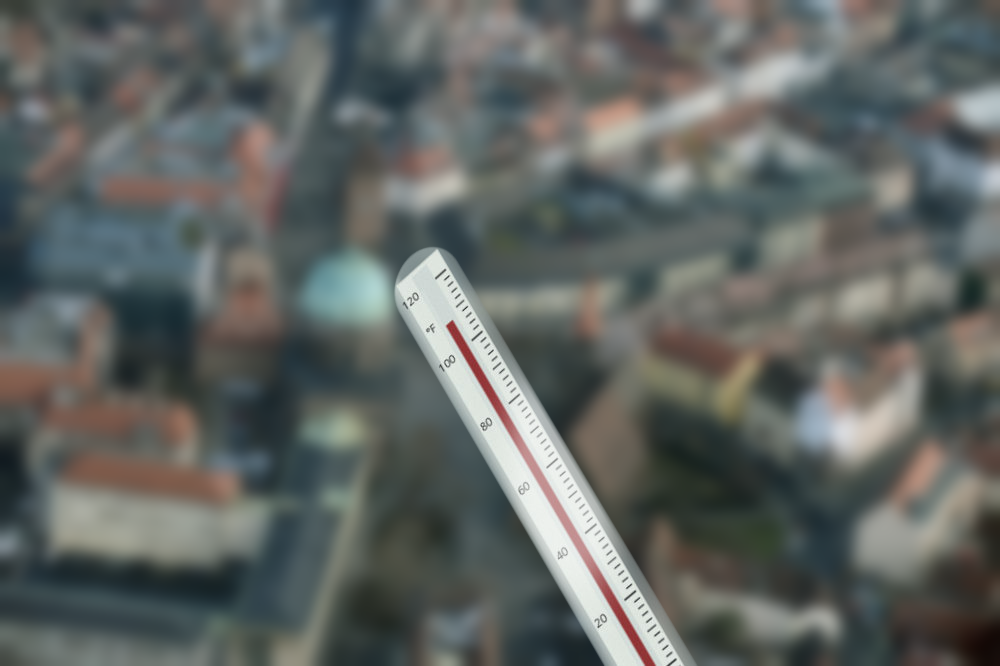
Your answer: 108 °F
